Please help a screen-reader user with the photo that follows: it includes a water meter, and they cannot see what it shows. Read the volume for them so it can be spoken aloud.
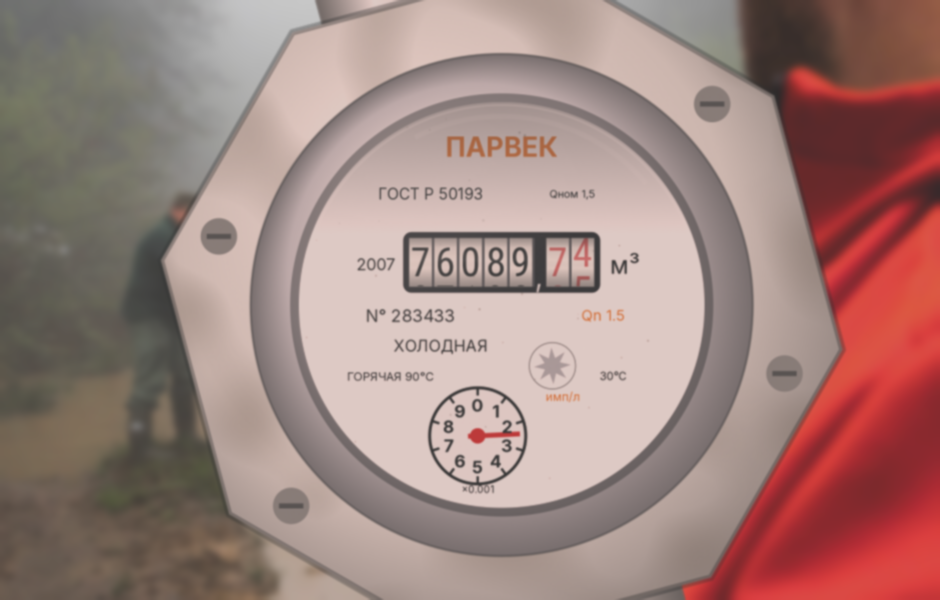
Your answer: 76089.742 m³
